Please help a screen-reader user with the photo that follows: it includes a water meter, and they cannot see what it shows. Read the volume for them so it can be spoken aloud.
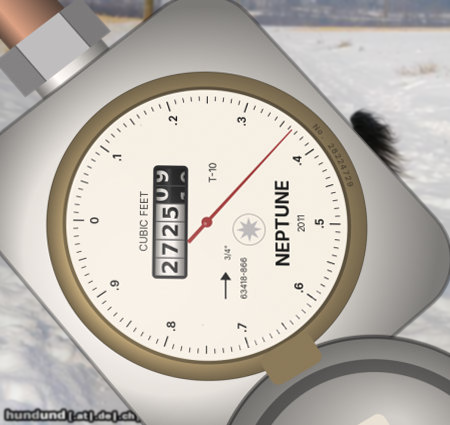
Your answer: 272509.36 ft³
